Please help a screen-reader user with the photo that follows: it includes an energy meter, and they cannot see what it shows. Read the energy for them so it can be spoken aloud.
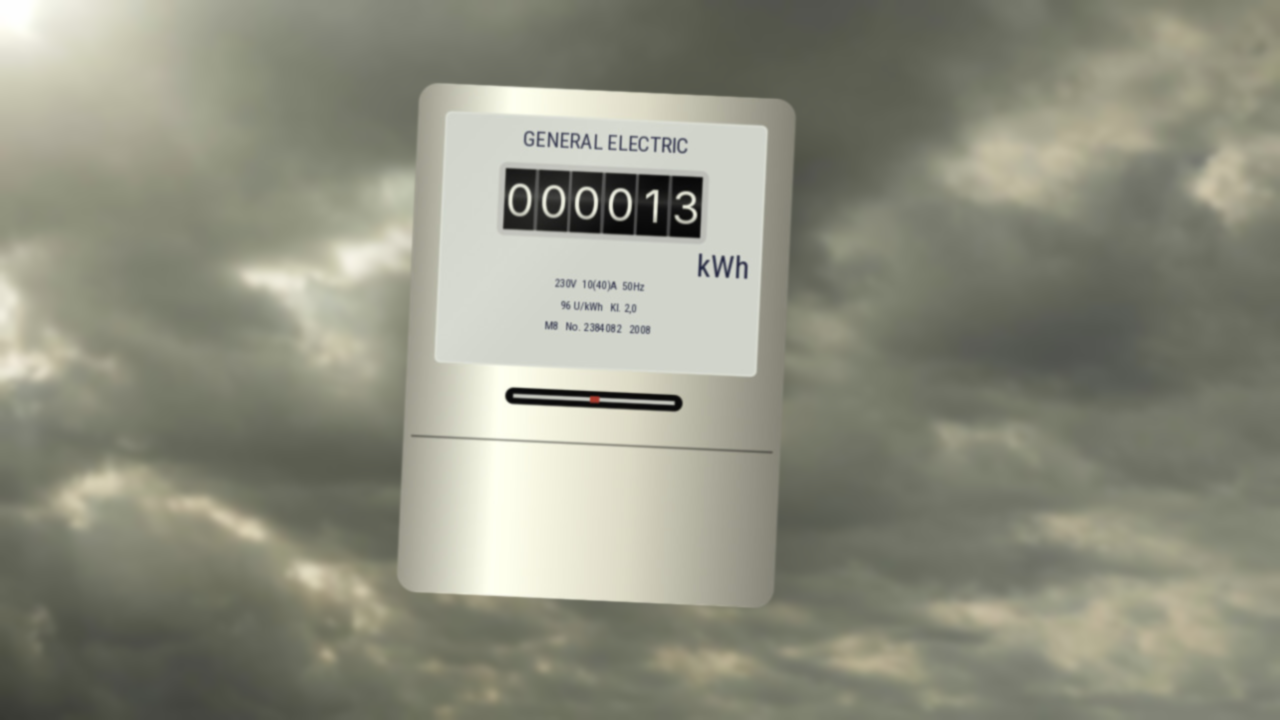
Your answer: 13 kWh
